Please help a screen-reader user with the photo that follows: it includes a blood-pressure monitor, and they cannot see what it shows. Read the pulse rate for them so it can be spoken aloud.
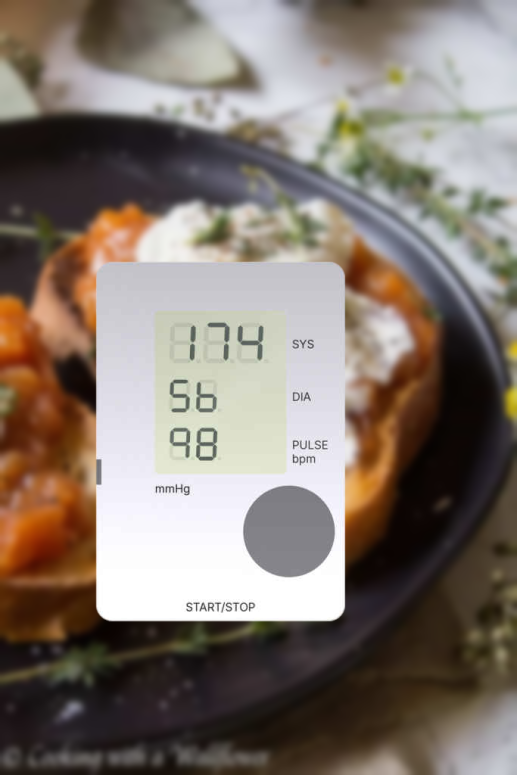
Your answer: 98 bpm
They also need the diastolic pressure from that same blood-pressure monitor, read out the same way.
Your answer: 56 mmHg
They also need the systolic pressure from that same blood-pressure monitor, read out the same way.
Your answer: 174 mmHg
